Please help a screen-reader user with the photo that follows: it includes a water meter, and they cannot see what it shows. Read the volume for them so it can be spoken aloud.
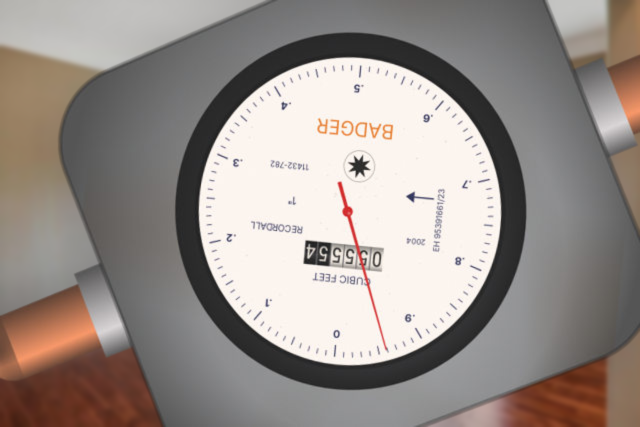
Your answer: 55553.94 ft³
